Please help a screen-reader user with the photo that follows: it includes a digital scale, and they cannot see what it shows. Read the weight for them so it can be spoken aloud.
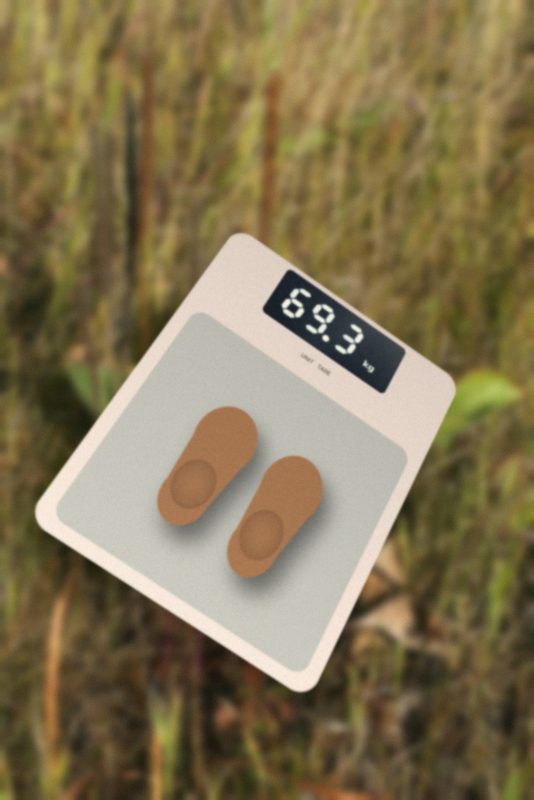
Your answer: 69.3 kg
